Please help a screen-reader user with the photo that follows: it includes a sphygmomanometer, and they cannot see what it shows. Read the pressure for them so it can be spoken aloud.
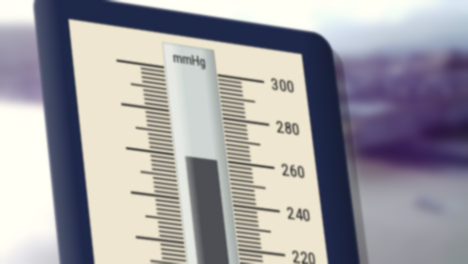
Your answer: 260 mmHg
